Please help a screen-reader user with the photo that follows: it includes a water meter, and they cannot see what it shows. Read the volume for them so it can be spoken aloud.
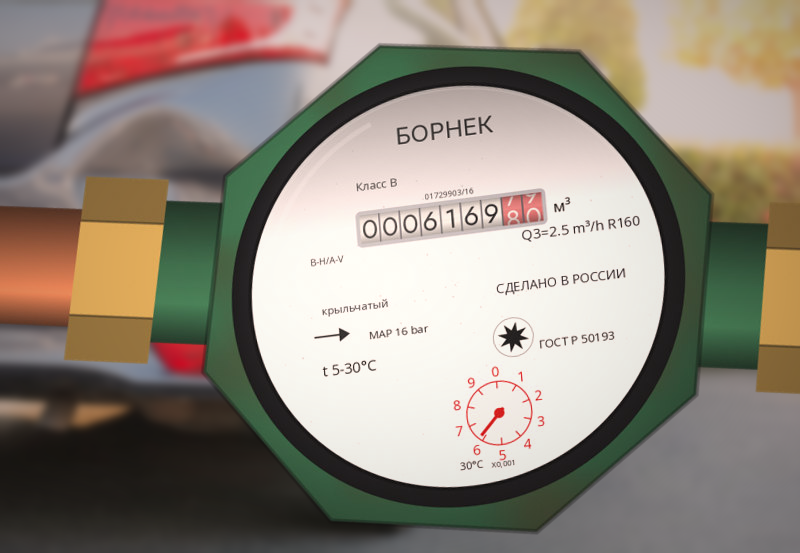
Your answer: 6169.796 m³
